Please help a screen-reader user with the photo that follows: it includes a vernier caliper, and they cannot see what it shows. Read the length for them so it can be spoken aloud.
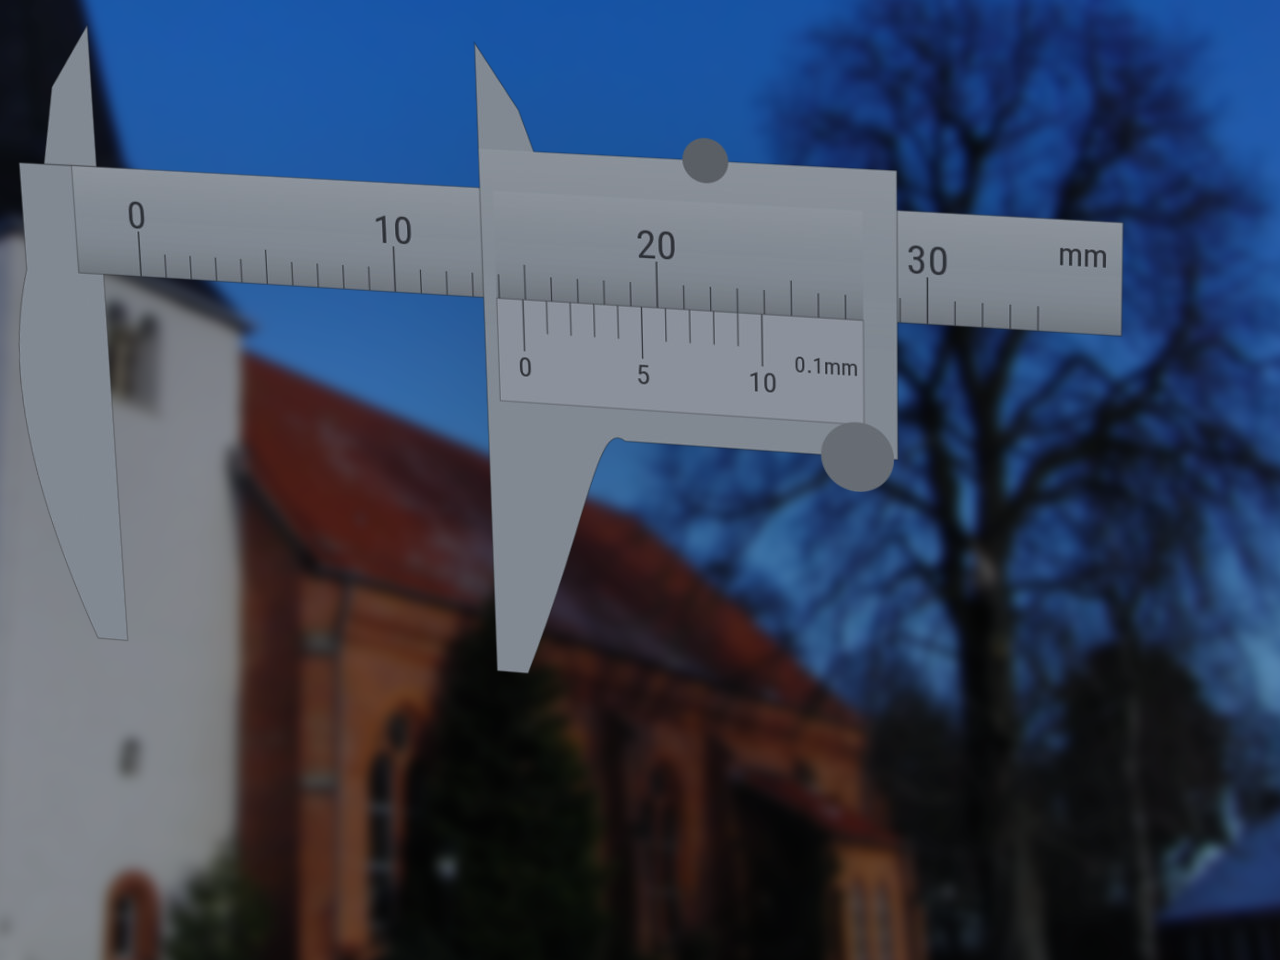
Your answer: 14.9 mm
